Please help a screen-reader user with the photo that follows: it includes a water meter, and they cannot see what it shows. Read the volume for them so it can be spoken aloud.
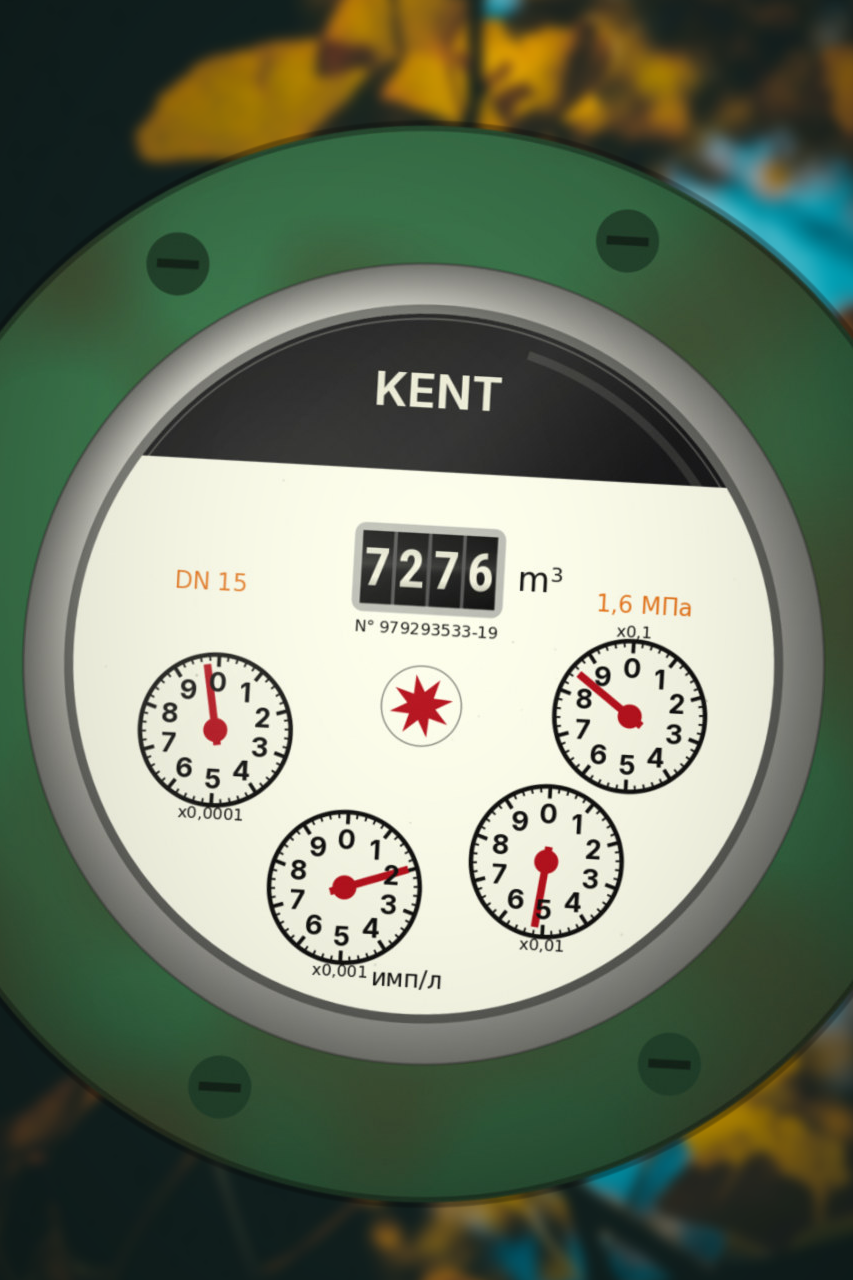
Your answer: 7276.8519 m³
